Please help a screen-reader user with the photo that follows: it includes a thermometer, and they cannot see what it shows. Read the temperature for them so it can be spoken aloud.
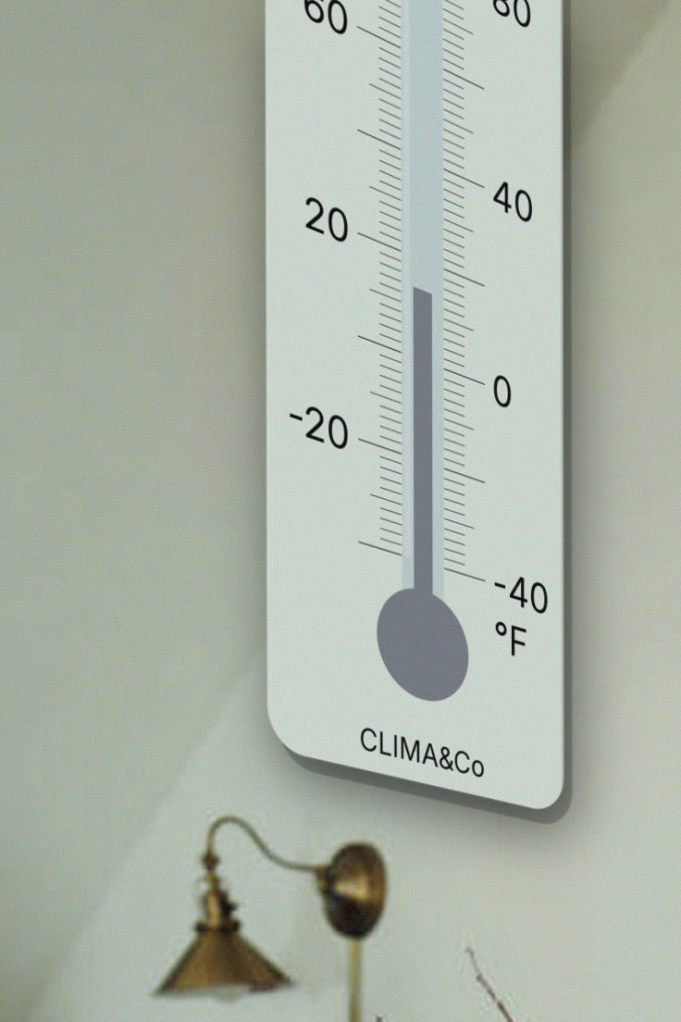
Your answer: 14 °F
